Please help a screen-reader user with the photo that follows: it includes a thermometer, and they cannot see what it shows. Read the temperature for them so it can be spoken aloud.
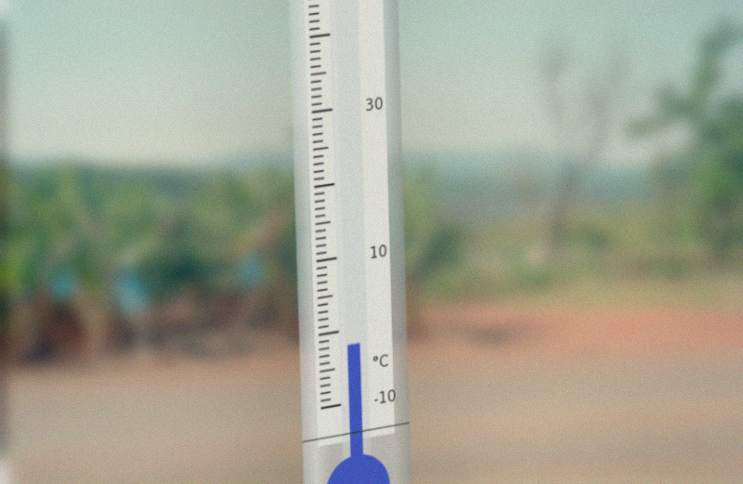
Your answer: -2 °C
